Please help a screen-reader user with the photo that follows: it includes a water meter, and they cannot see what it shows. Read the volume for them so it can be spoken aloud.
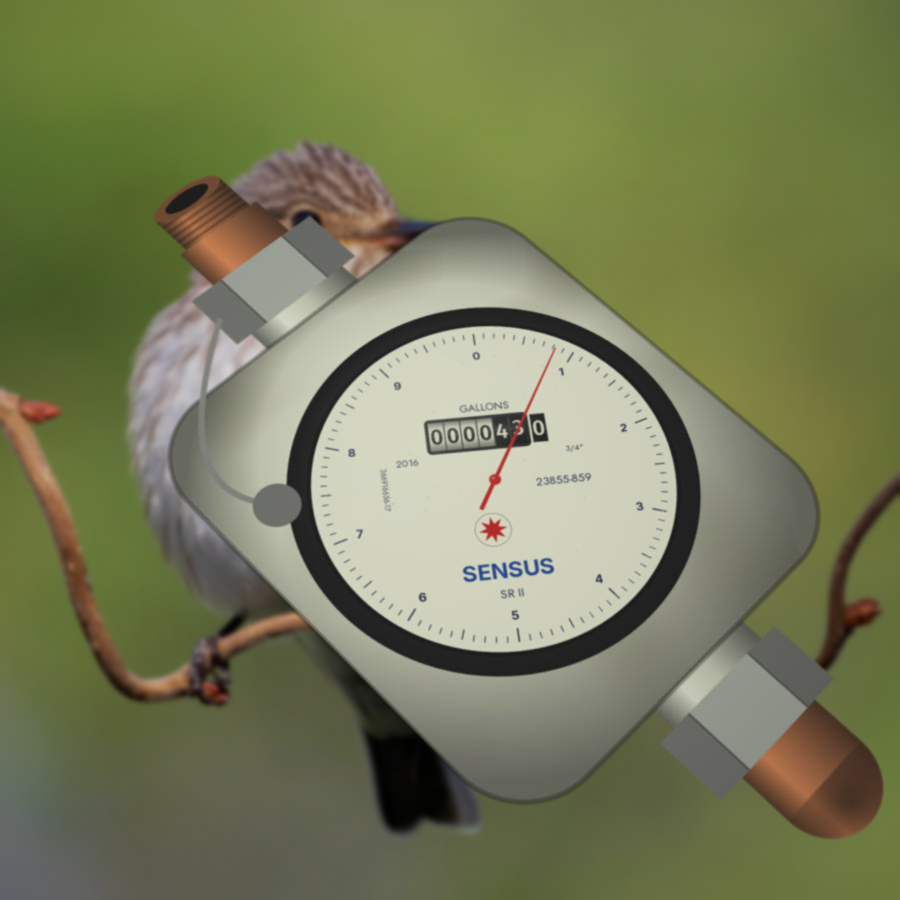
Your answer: 430.8 gal
